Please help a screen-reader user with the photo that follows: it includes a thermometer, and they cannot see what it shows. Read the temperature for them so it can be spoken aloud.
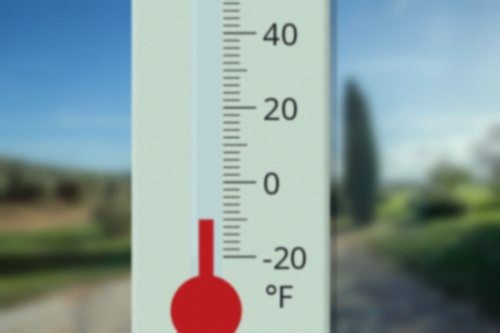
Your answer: -10 °F
